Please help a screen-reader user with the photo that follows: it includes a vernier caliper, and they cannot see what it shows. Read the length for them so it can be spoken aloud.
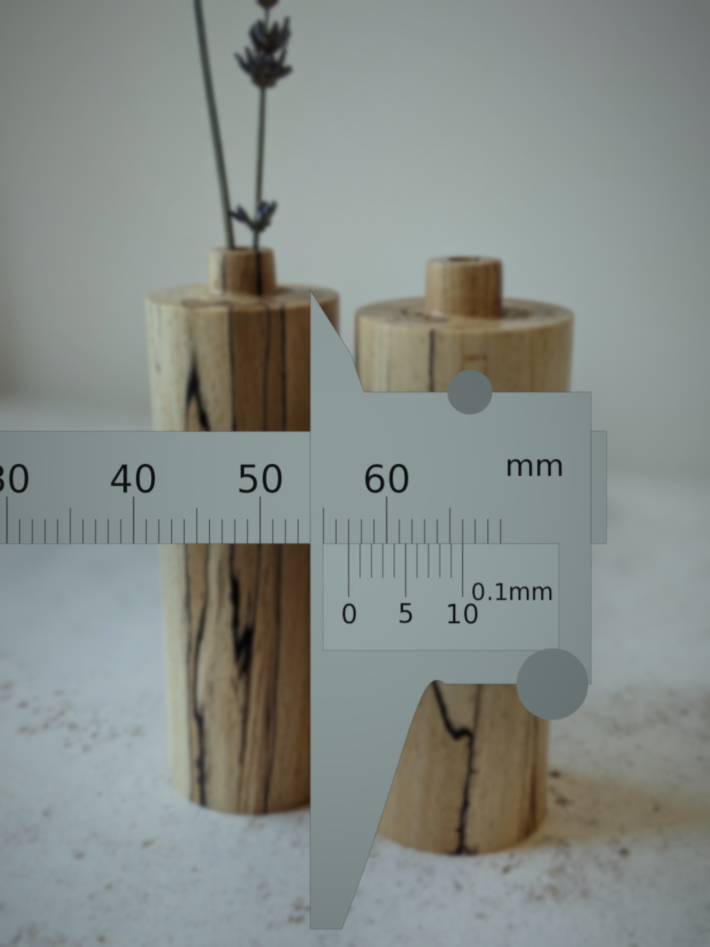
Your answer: 57.0 mm
